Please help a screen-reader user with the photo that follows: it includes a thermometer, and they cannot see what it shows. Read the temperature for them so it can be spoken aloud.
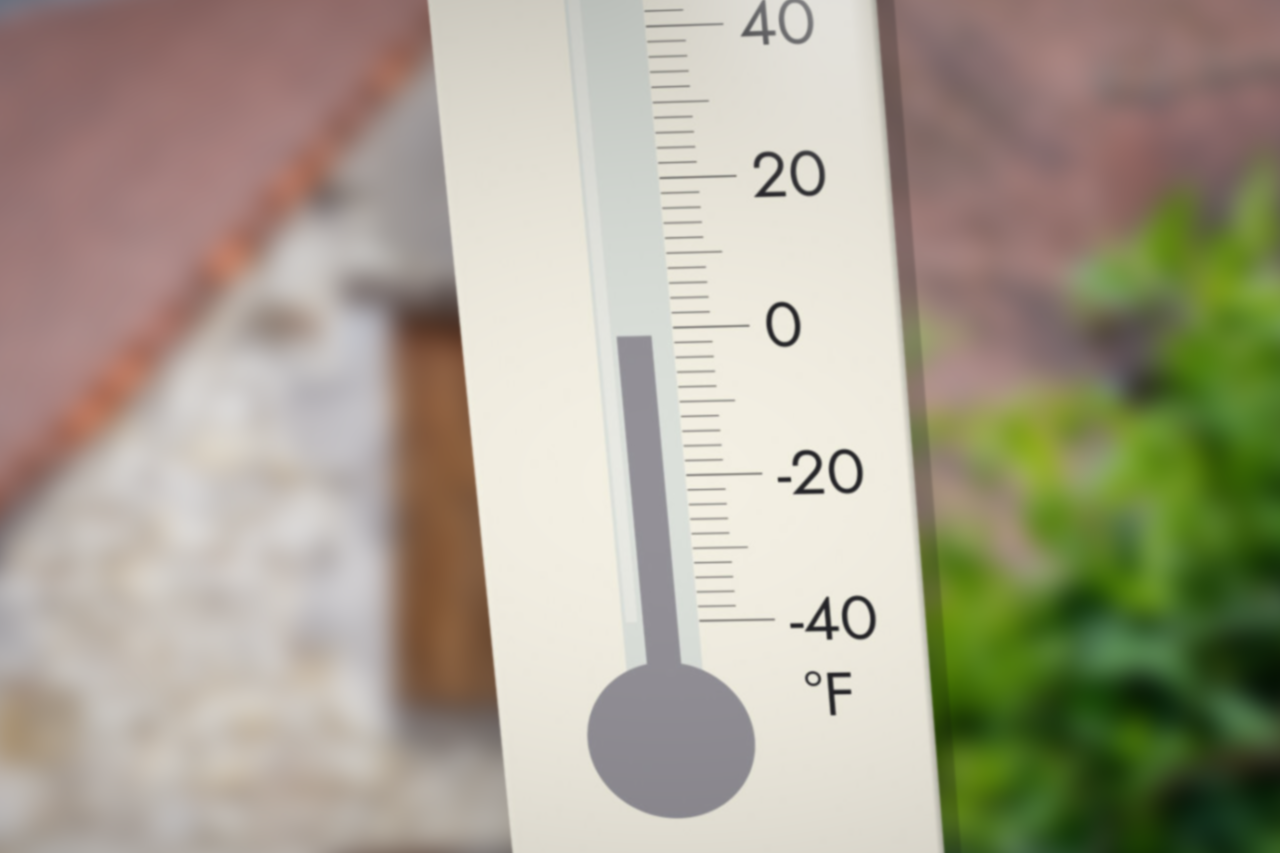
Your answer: -1 °F
